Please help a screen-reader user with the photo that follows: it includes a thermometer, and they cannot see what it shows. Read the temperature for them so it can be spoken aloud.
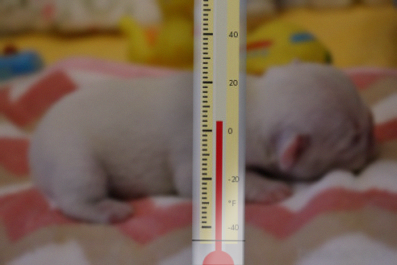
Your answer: 4 °F
